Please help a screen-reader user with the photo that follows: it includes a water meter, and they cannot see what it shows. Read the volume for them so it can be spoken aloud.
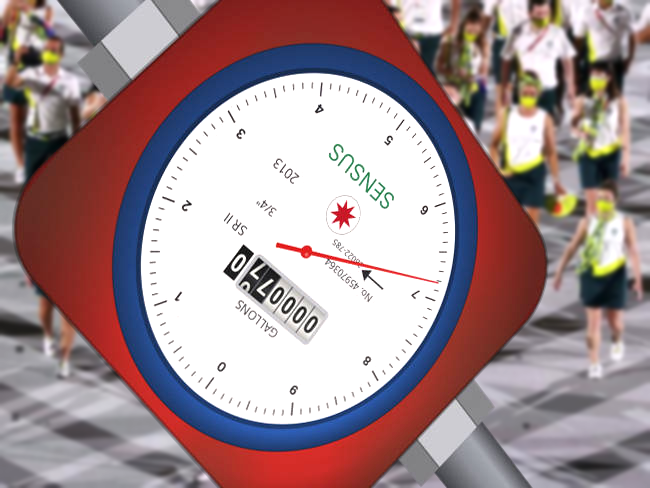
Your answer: 766.8 gal
